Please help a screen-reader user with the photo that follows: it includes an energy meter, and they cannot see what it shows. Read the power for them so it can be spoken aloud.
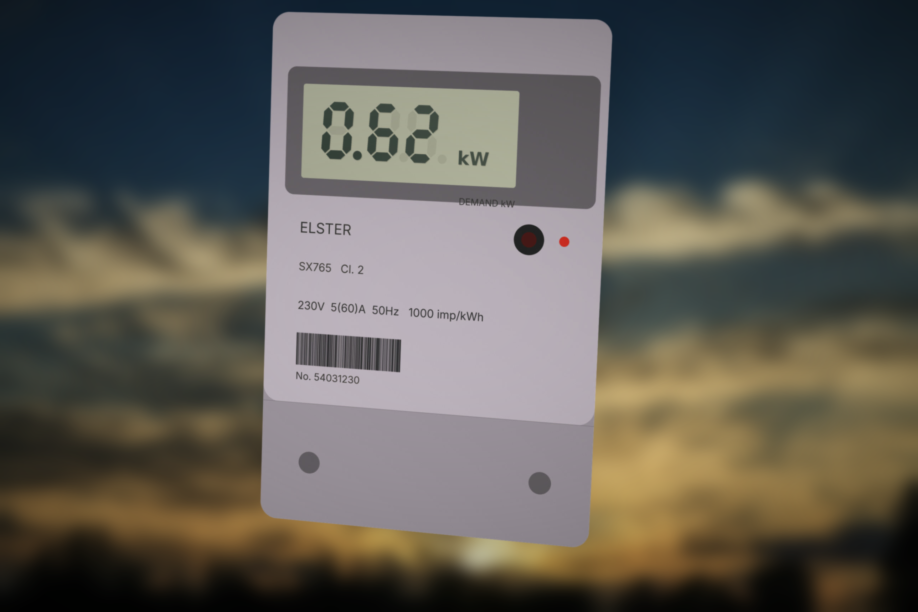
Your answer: 0.62 kW
